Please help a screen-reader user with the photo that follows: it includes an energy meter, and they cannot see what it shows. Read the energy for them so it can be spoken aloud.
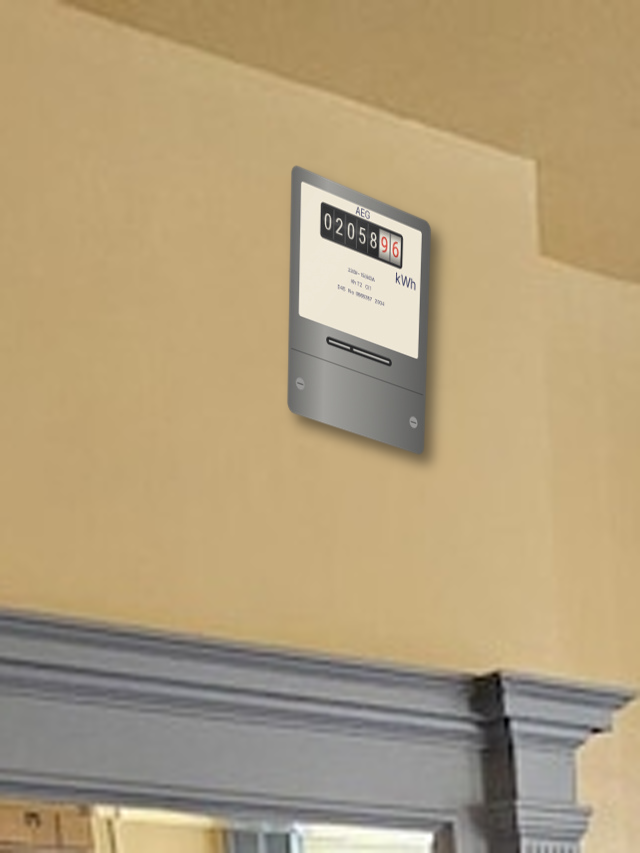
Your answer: 2058.96 kWh
